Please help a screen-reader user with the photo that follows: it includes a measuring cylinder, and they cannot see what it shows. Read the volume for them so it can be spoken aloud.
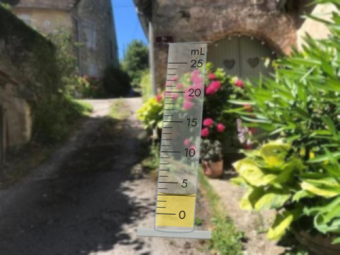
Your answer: 3 mL
